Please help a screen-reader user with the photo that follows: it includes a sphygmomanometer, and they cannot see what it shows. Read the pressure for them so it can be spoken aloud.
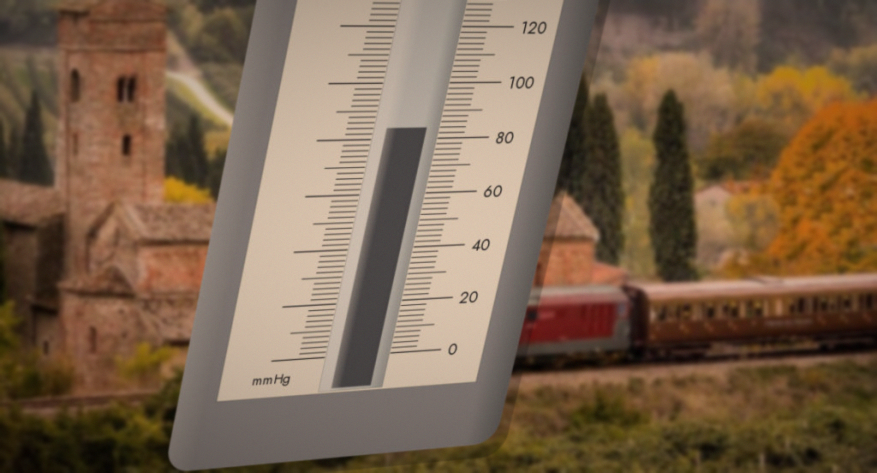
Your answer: 84 mmHg
